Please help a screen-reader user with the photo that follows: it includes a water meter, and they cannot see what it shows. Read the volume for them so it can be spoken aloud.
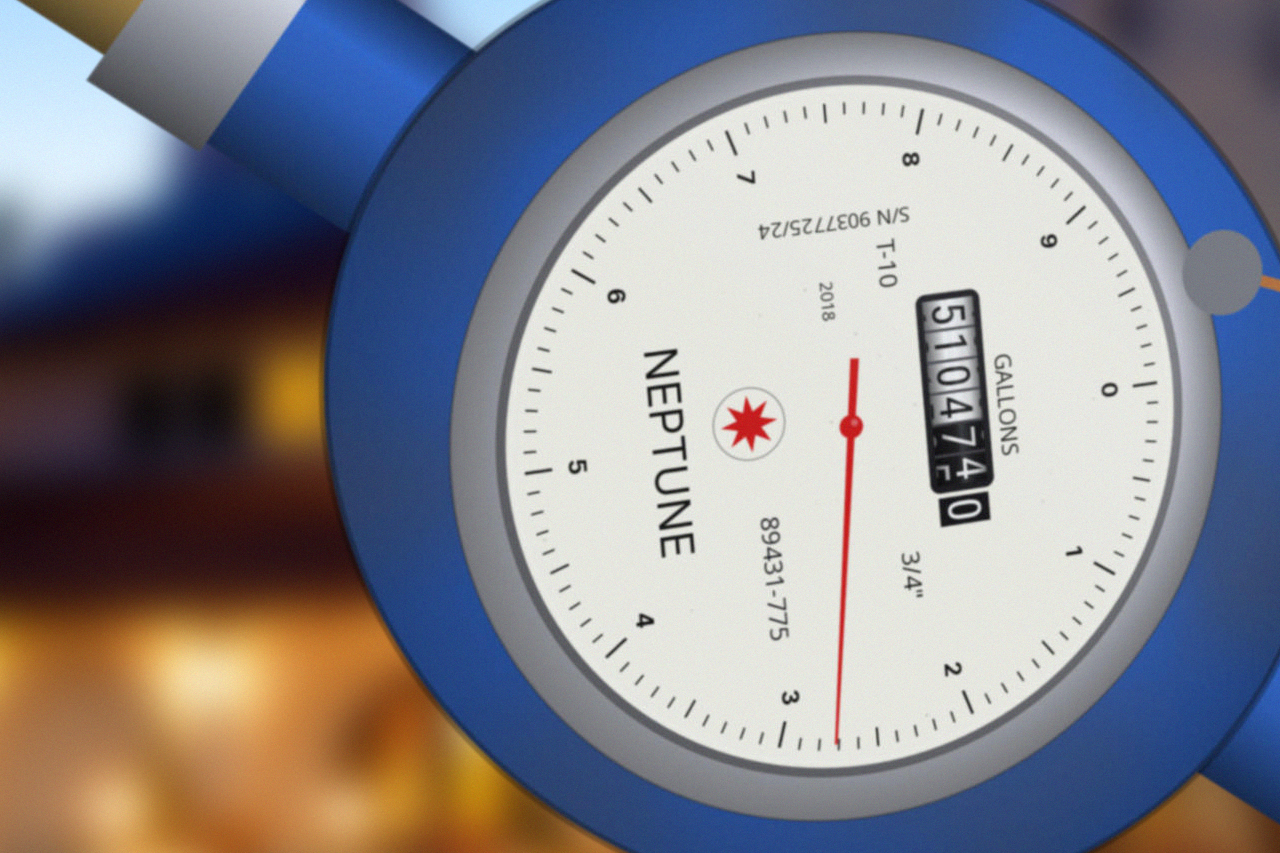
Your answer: 5104742.7 gal
